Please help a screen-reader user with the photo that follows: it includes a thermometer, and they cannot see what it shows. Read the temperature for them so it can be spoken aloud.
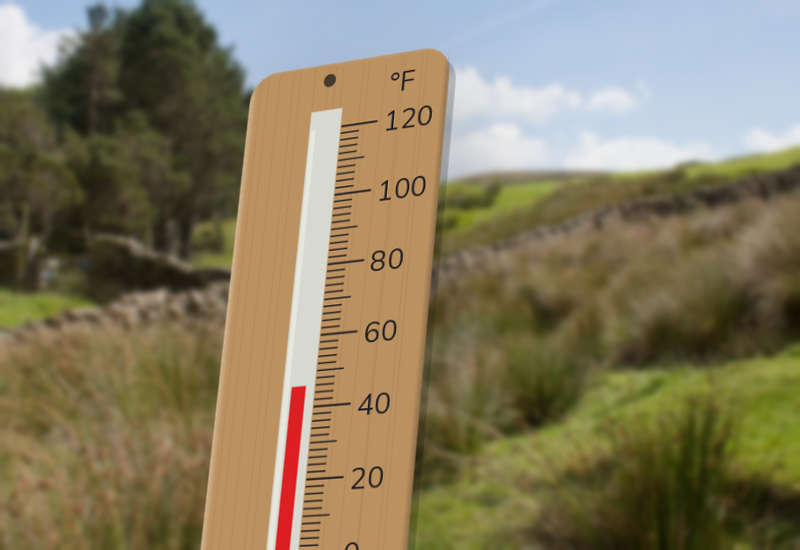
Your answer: 46 °F
